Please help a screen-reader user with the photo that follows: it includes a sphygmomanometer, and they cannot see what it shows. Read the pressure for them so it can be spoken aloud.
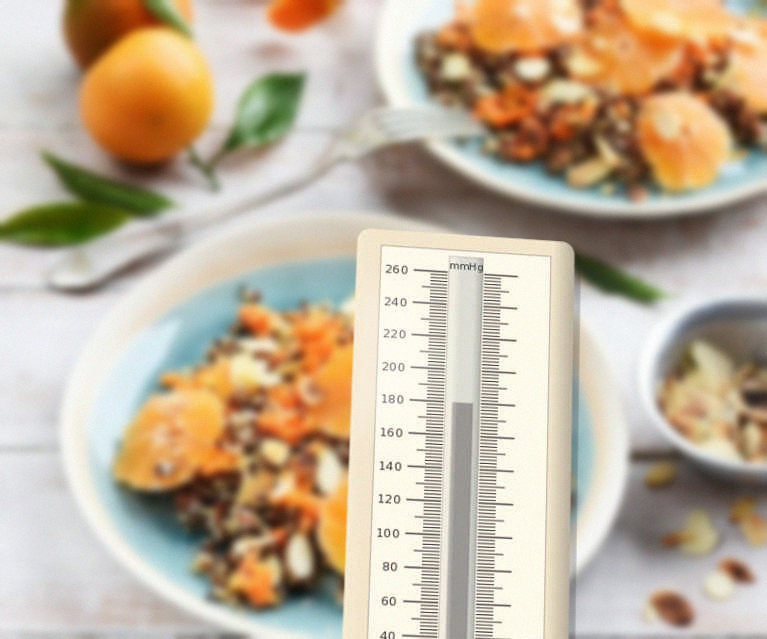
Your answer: 180 mmHg
